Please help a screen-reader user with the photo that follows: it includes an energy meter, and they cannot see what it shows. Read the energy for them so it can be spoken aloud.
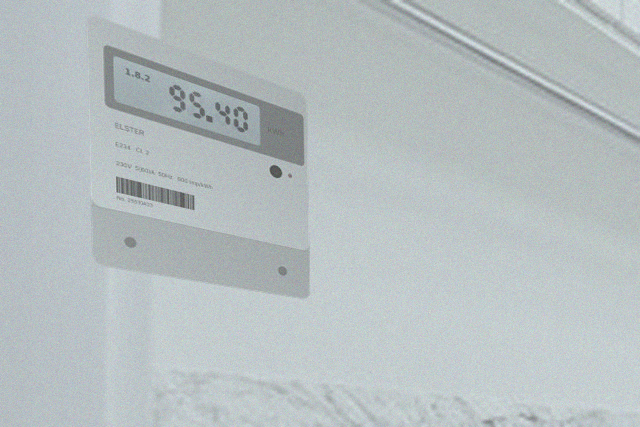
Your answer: 95.40 kWh
